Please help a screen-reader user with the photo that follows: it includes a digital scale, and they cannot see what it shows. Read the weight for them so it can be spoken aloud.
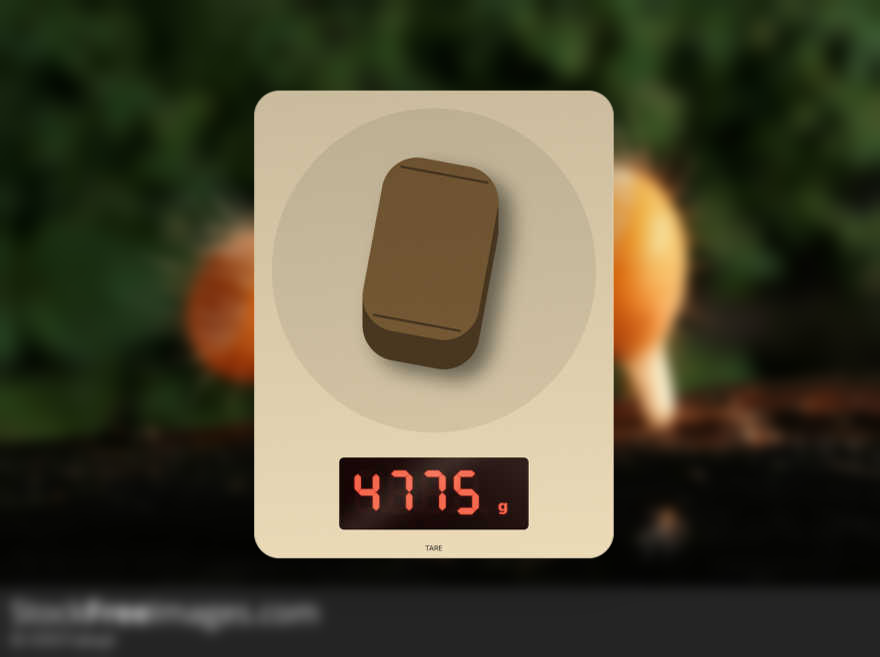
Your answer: 4775 g
